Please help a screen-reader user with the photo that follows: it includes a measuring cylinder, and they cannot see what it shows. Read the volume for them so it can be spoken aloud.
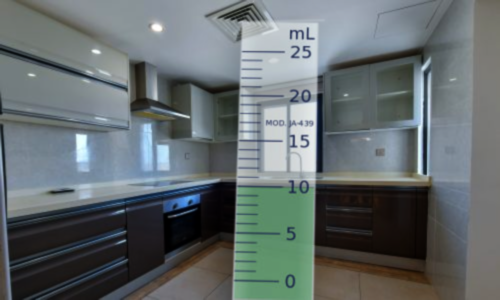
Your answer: 10 mL
